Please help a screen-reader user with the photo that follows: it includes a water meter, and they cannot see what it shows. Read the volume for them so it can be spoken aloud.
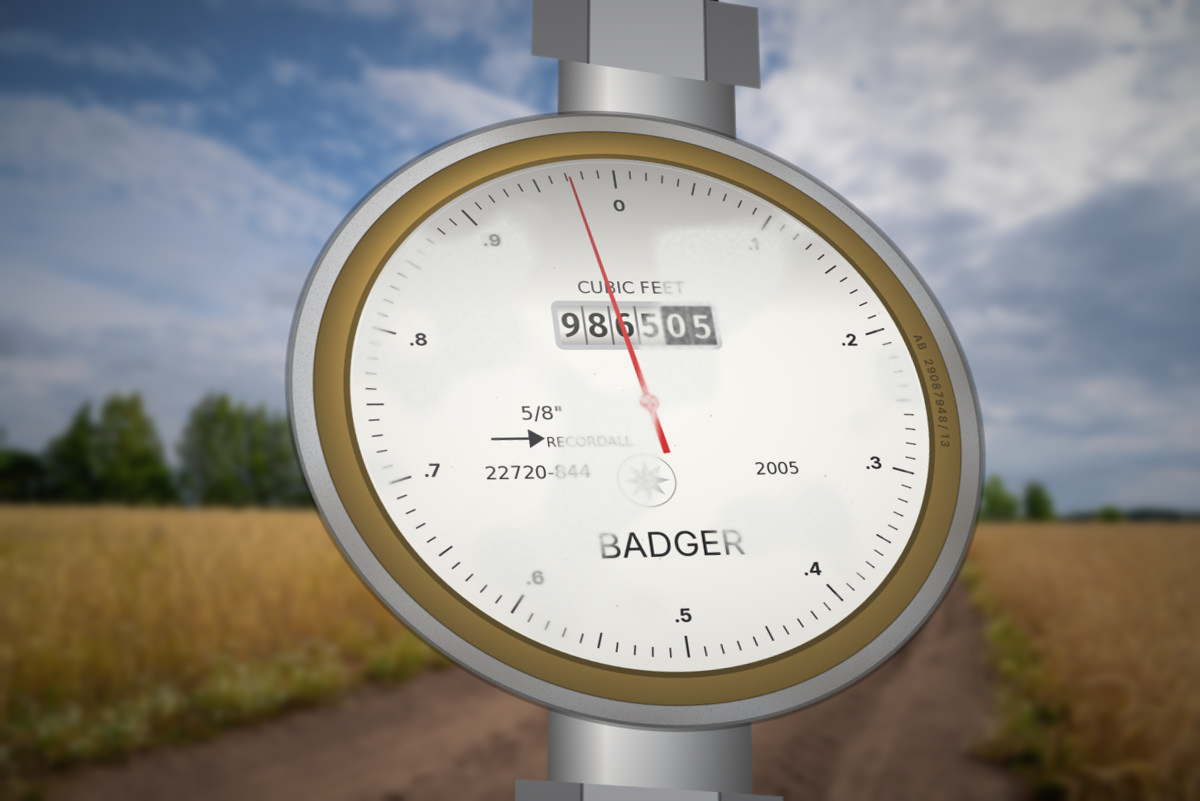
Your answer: 986504.97 ft³
